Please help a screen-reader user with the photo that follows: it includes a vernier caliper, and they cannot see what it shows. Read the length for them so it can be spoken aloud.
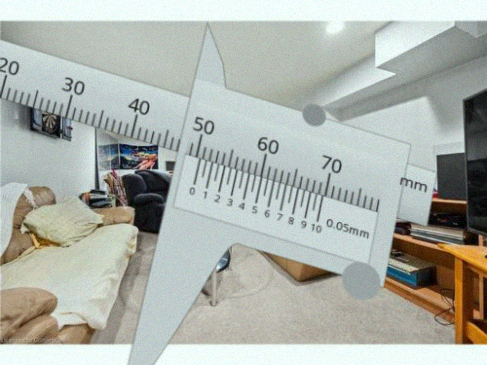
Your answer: 50.6 mm
